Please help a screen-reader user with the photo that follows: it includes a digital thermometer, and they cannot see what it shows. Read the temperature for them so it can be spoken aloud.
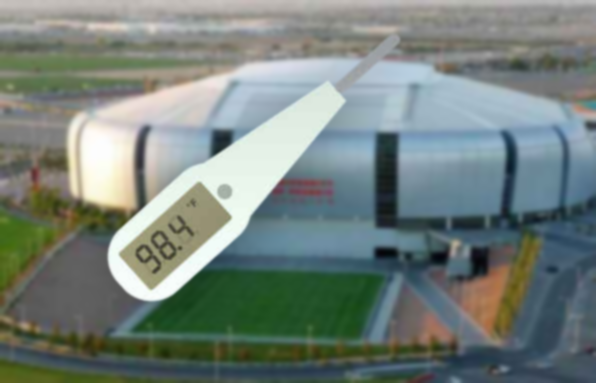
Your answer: 98.4 °F
